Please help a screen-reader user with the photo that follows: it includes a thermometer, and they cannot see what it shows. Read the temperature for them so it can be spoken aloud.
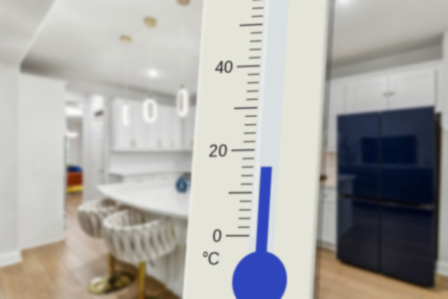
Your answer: 16 °C
